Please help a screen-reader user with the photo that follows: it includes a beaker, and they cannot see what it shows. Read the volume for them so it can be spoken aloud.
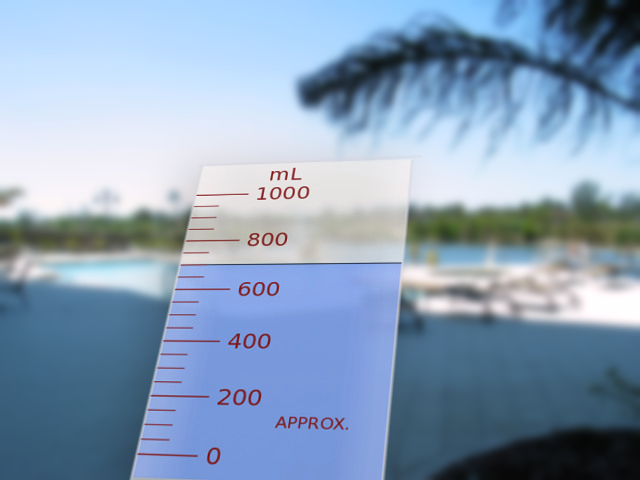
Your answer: 700 mL
